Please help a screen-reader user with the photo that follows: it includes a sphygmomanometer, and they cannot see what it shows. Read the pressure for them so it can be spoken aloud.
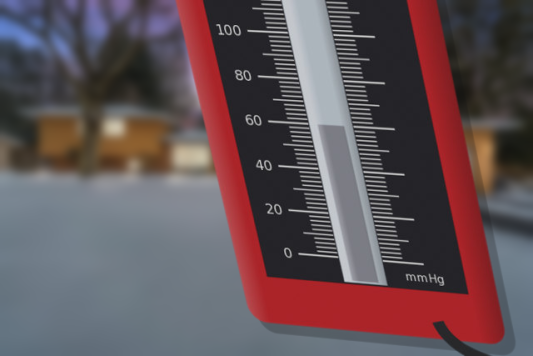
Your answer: 60 mmHg
